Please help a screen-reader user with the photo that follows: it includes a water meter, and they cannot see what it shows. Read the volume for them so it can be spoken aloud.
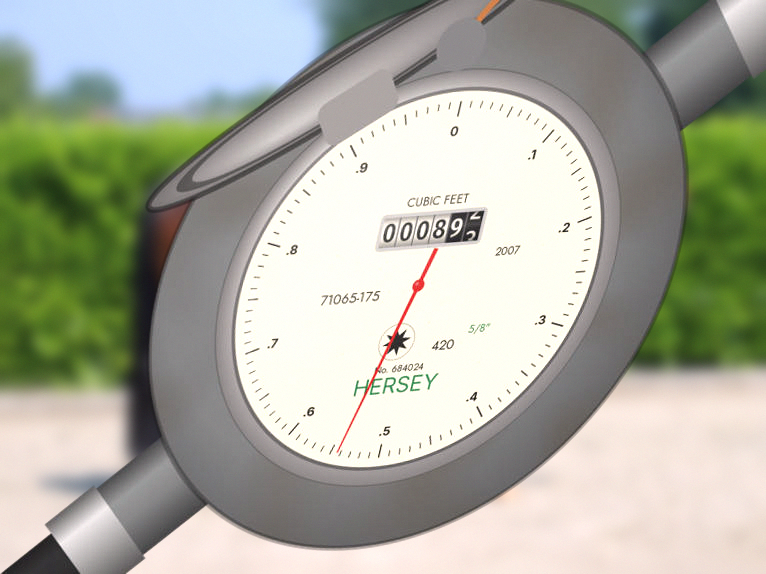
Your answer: 892.54 ft³
